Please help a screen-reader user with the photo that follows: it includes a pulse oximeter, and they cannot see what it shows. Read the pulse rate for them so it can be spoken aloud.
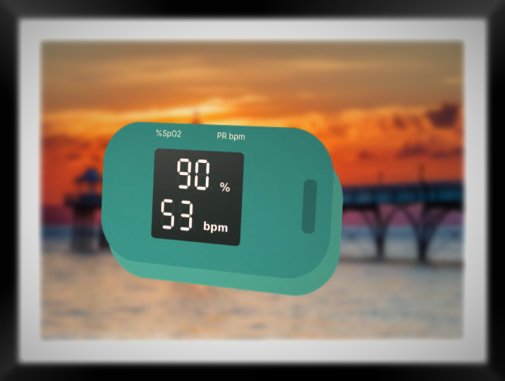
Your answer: 53 bpm
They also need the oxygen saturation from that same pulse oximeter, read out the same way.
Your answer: 90 %
